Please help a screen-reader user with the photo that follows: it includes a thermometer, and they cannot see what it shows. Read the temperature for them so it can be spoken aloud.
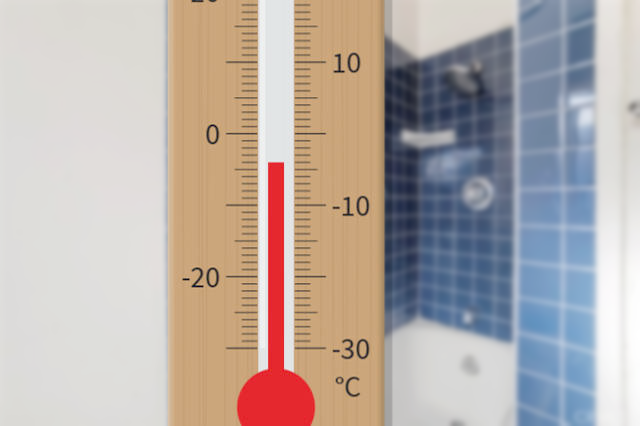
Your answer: -4 °C
